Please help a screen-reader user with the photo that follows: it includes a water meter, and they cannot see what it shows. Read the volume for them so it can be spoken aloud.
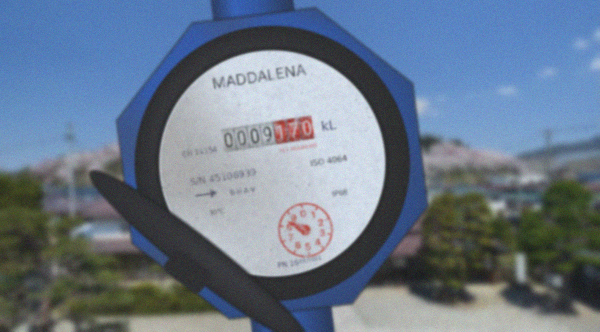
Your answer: 9.1708 kL
